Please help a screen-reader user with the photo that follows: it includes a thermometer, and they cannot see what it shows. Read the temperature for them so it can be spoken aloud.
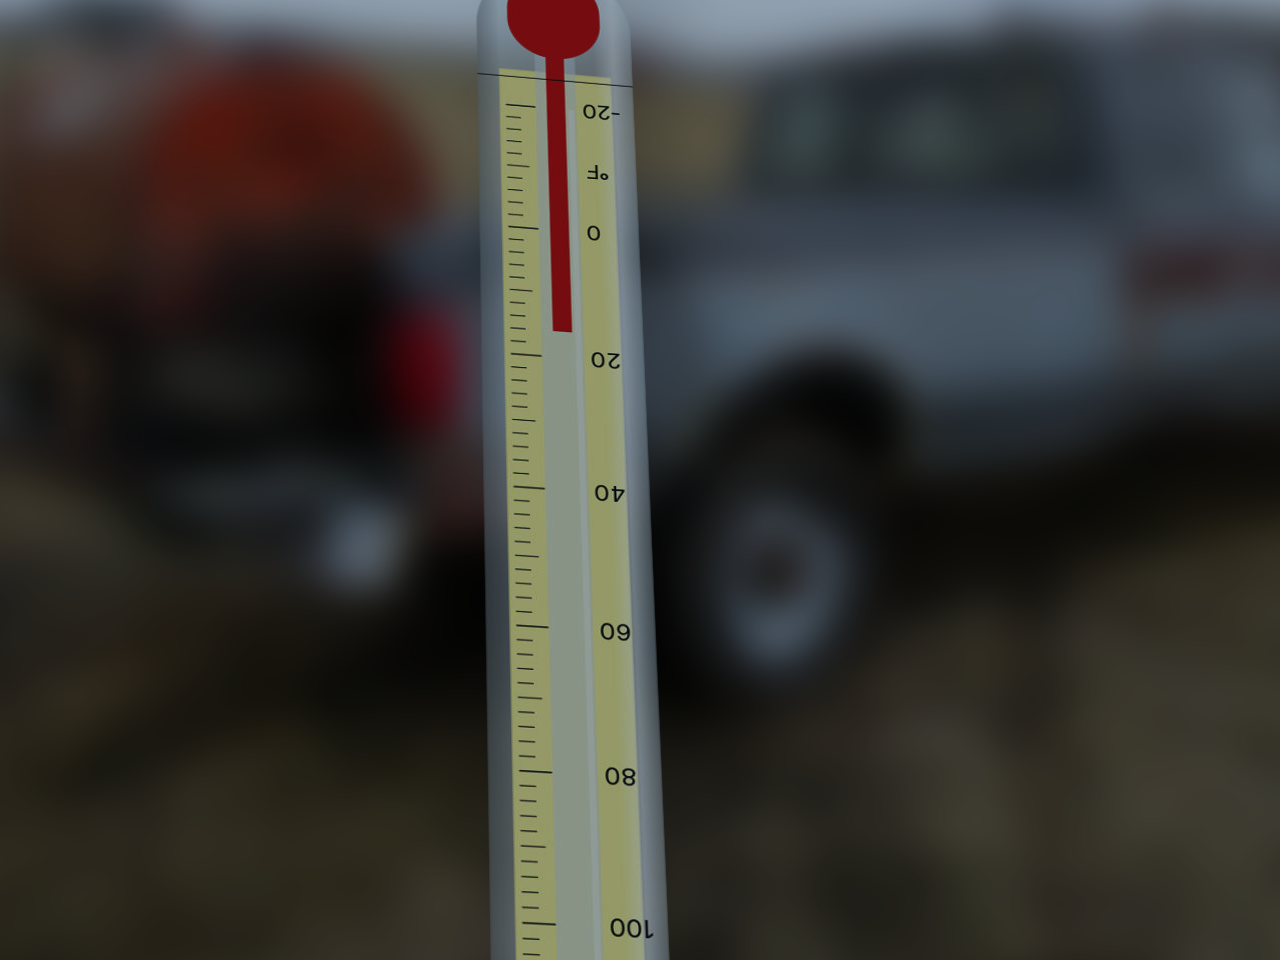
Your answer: 16 °F
